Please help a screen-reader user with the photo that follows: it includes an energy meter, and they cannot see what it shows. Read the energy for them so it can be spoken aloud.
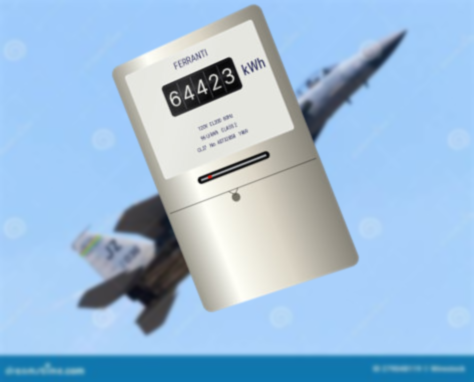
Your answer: 64423 kWh
